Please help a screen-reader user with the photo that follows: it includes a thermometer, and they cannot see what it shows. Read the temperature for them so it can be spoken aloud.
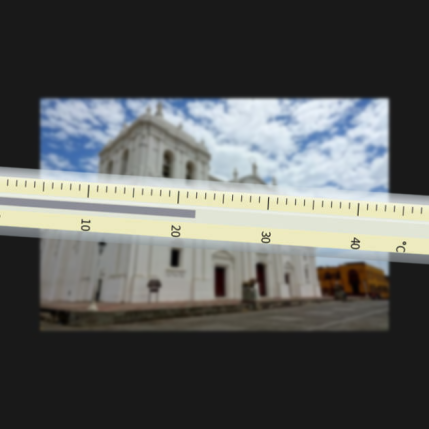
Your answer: 22 °C
